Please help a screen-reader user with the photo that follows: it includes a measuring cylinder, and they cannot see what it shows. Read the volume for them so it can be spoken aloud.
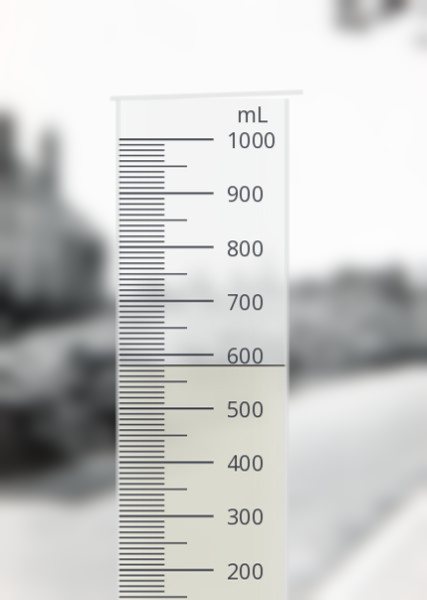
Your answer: 580 mL
